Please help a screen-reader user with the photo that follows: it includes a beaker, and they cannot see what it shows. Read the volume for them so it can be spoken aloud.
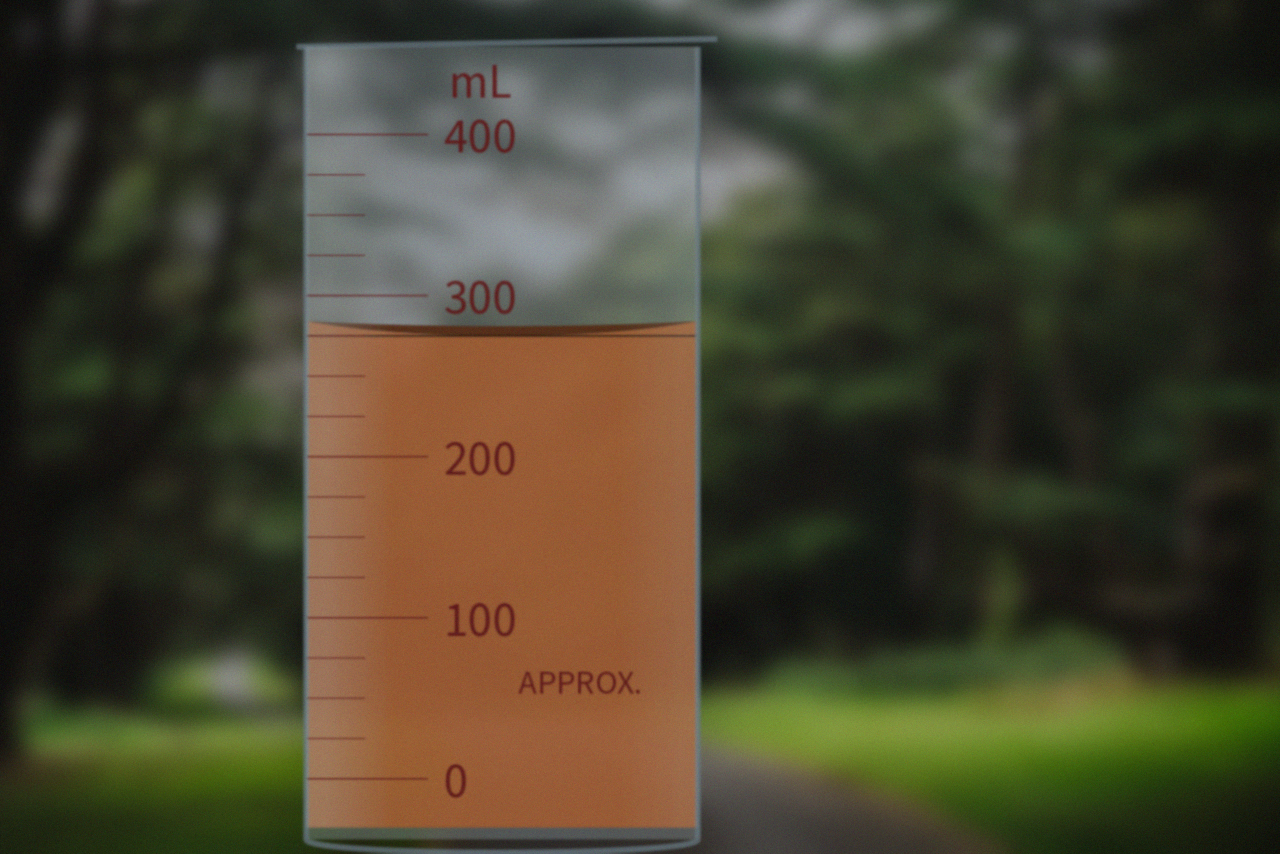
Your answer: 275 mL
